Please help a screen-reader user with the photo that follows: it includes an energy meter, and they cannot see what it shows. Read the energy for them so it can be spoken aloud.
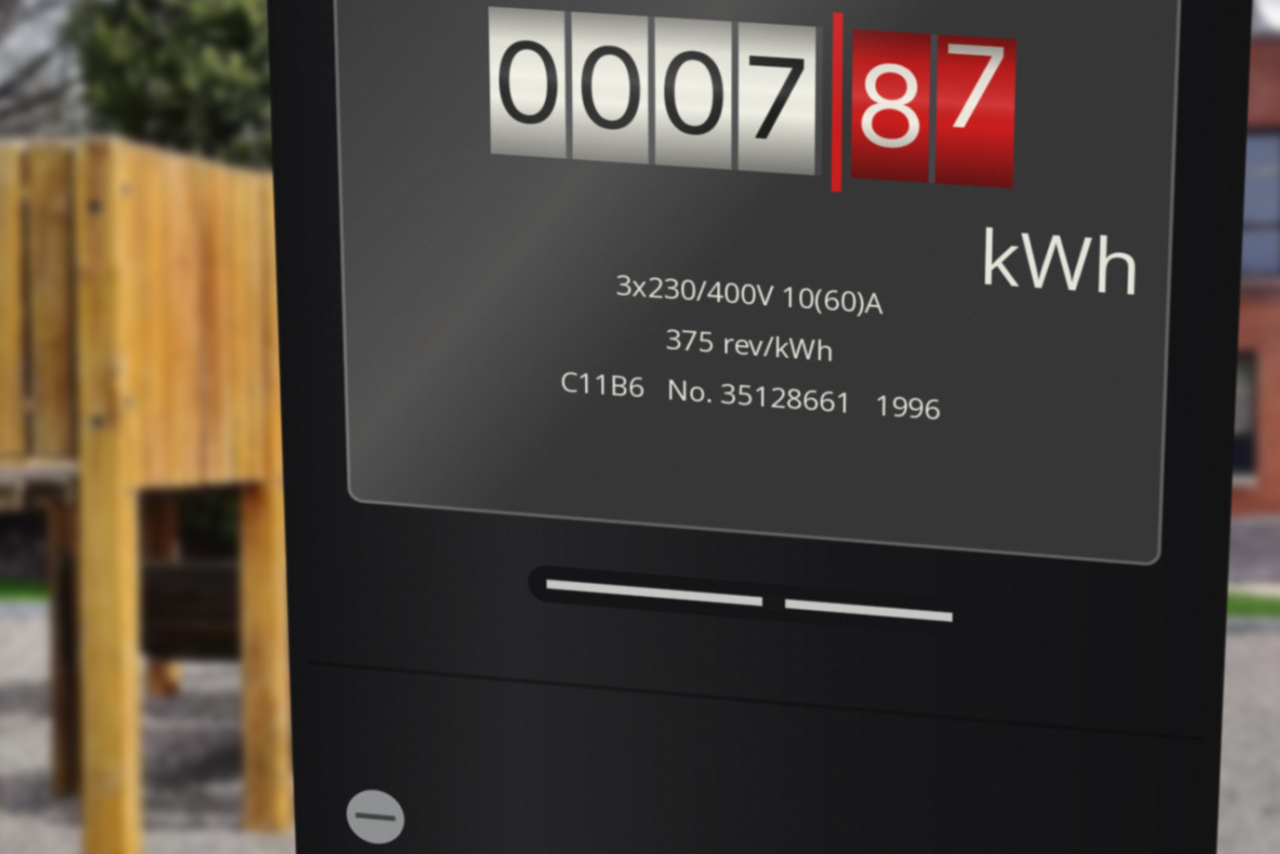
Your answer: 7.87 kWh
